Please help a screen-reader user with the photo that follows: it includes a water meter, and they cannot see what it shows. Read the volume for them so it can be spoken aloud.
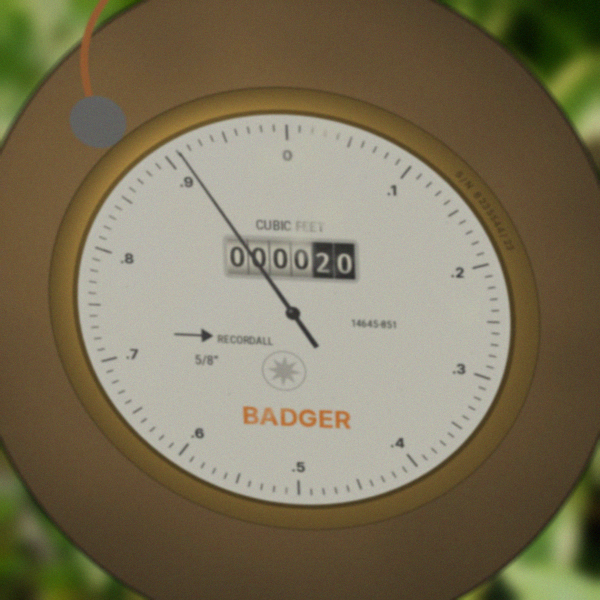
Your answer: 19.91 ft³
